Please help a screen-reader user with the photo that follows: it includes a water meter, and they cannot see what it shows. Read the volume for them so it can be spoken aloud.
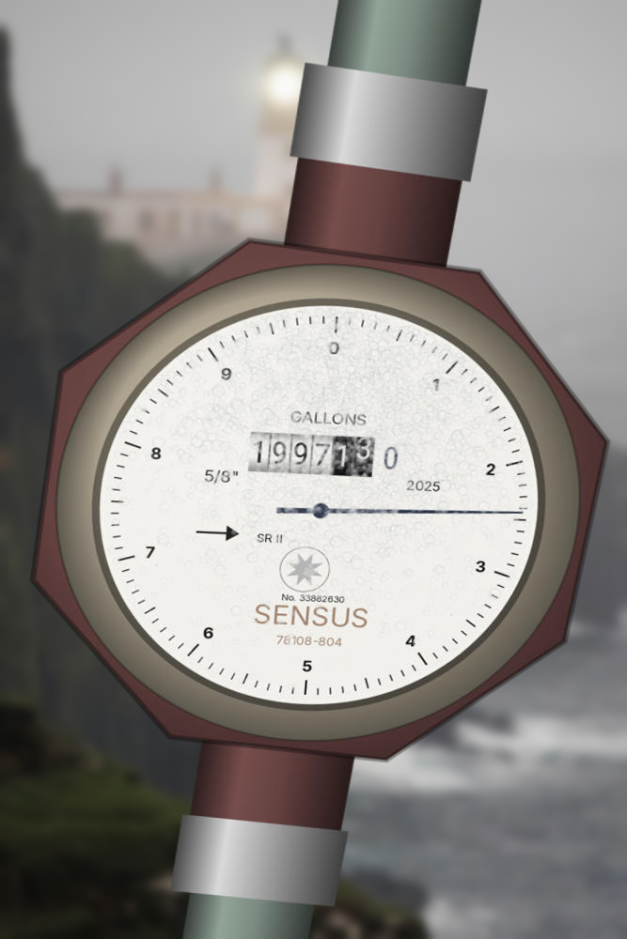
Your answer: 1997132.4 gal
